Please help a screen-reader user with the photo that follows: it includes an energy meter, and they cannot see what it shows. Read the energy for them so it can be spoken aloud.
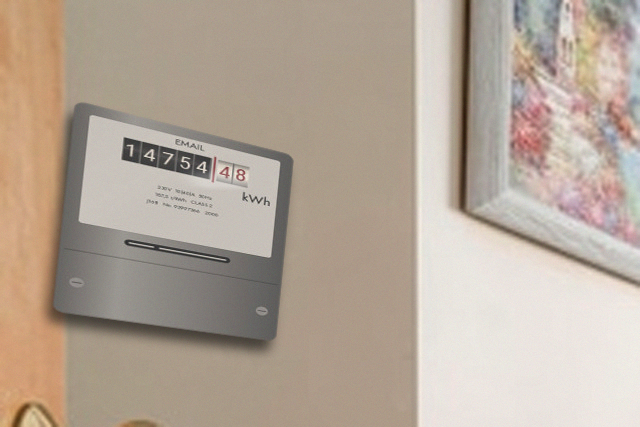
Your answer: 14754.48 kWh
